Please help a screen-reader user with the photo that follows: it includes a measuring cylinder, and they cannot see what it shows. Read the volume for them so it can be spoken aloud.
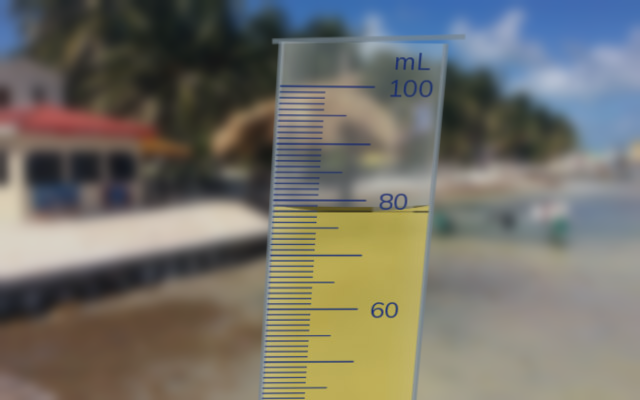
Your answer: 78 mL
